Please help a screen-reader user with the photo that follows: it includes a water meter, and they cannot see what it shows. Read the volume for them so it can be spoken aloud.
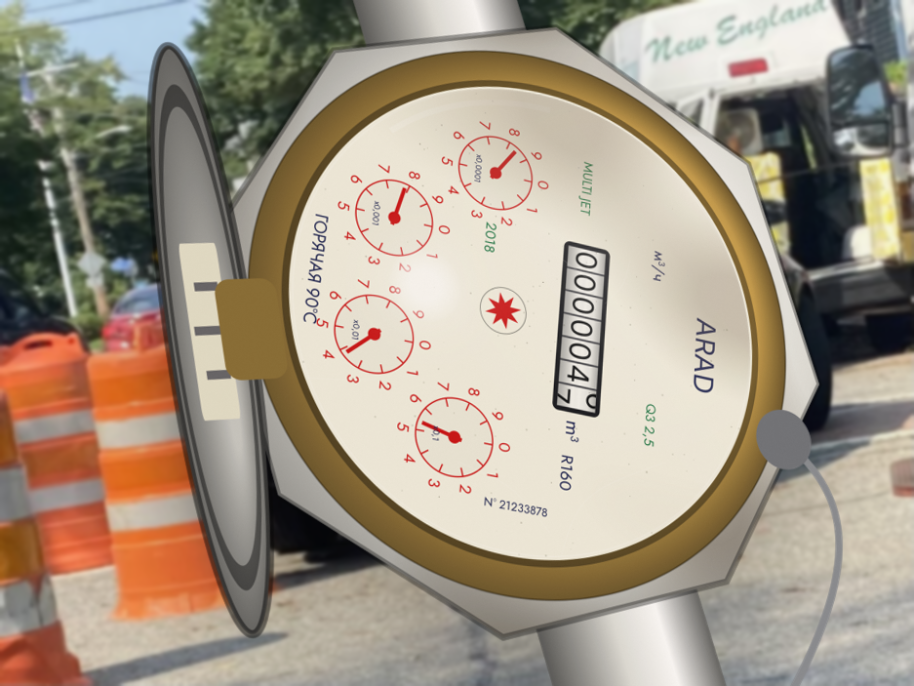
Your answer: 46.5378 m³
